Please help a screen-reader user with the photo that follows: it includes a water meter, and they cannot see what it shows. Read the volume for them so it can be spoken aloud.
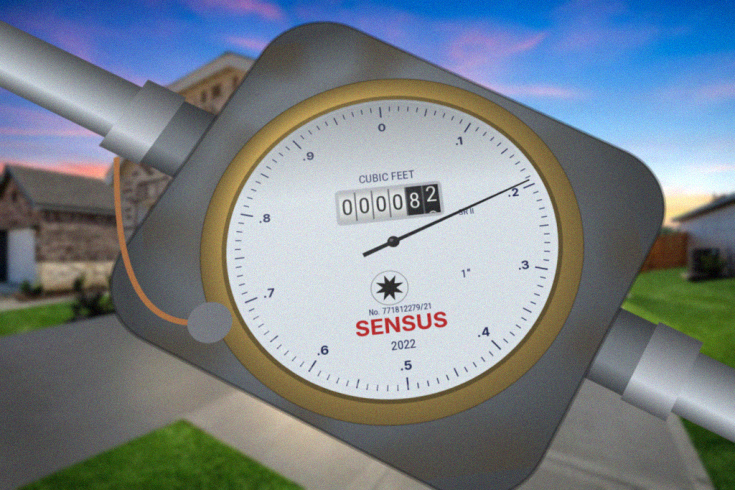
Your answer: 82.19 ft³
